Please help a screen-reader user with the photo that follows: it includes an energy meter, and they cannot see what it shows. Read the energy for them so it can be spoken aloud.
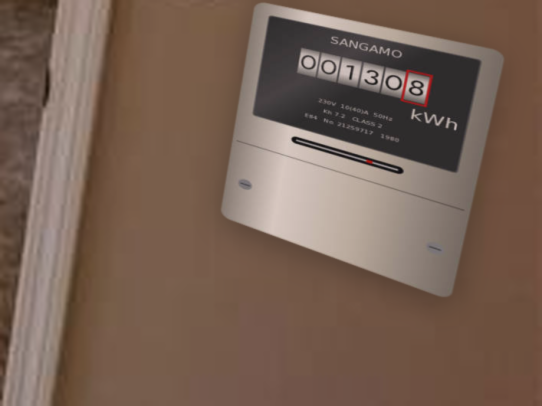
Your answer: 130.8 kWh
